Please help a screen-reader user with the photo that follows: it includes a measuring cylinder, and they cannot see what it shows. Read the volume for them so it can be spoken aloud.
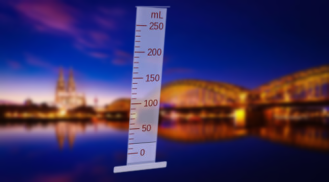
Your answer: 20 mL
